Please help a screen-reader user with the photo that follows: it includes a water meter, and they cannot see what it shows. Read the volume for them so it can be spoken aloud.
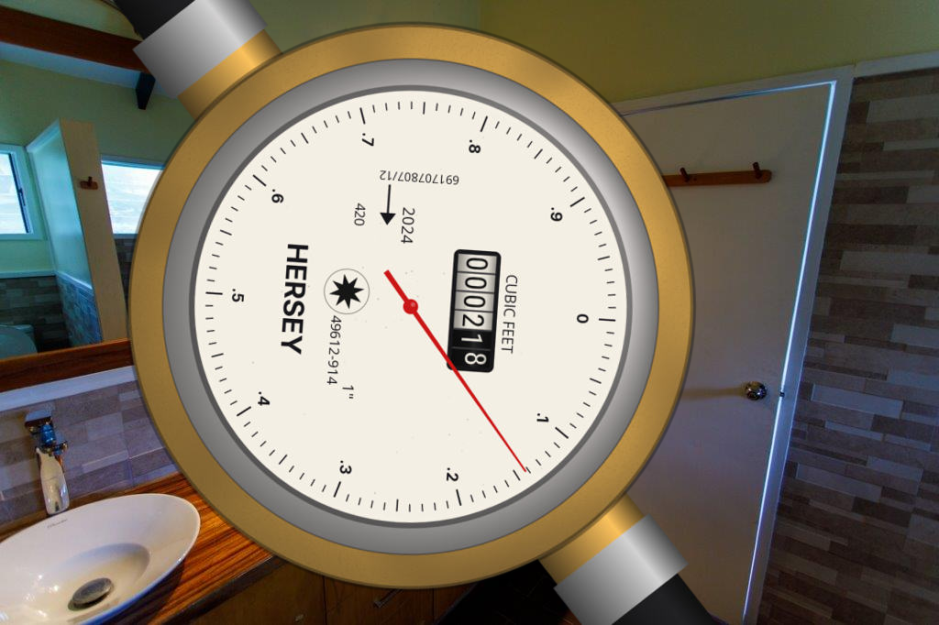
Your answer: 218.14 ft³
